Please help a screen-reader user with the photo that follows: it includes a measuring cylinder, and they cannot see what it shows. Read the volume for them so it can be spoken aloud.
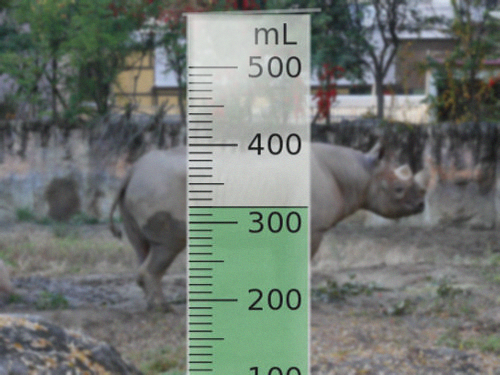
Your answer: 320 mL
